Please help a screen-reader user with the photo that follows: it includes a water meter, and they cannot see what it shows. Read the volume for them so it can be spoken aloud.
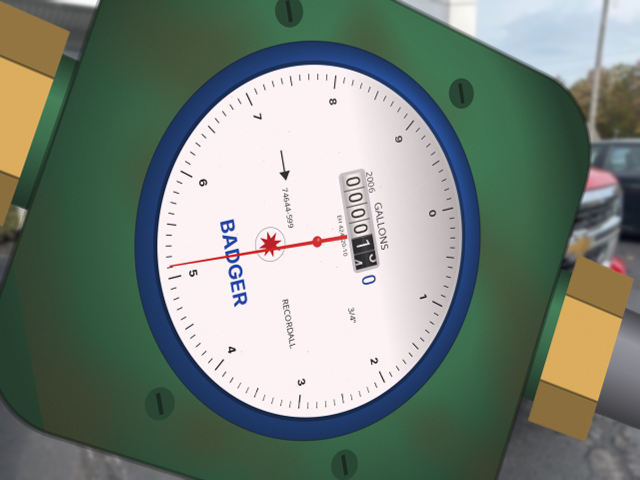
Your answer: 135.1 gal
